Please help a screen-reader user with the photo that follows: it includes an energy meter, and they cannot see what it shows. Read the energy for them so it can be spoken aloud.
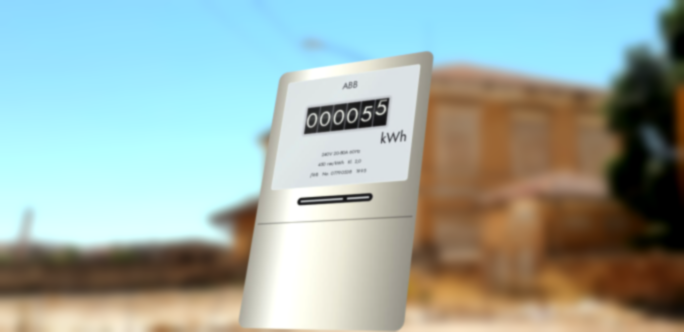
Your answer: 55 kWh
